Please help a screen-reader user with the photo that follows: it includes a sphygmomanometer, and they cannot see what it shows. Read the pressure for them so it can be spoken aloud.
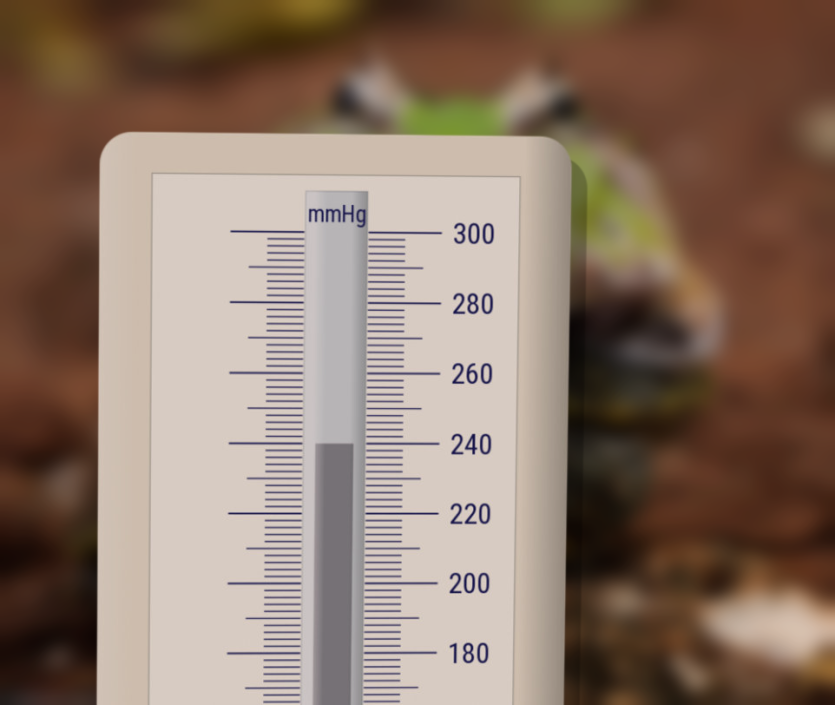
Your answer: 240 mmHg
